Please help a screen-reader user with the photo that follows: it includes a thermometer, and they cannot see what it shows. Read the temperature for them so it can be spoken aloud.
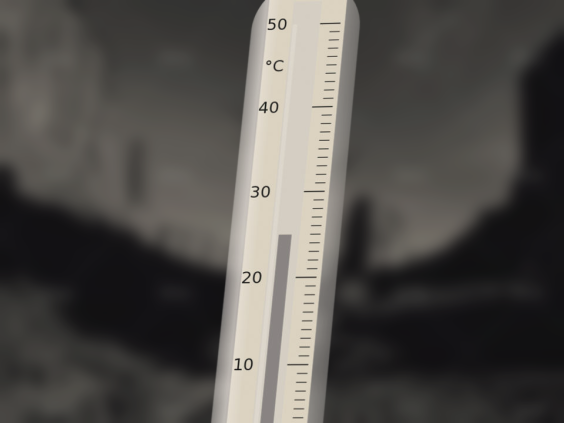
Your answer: 25 °C
